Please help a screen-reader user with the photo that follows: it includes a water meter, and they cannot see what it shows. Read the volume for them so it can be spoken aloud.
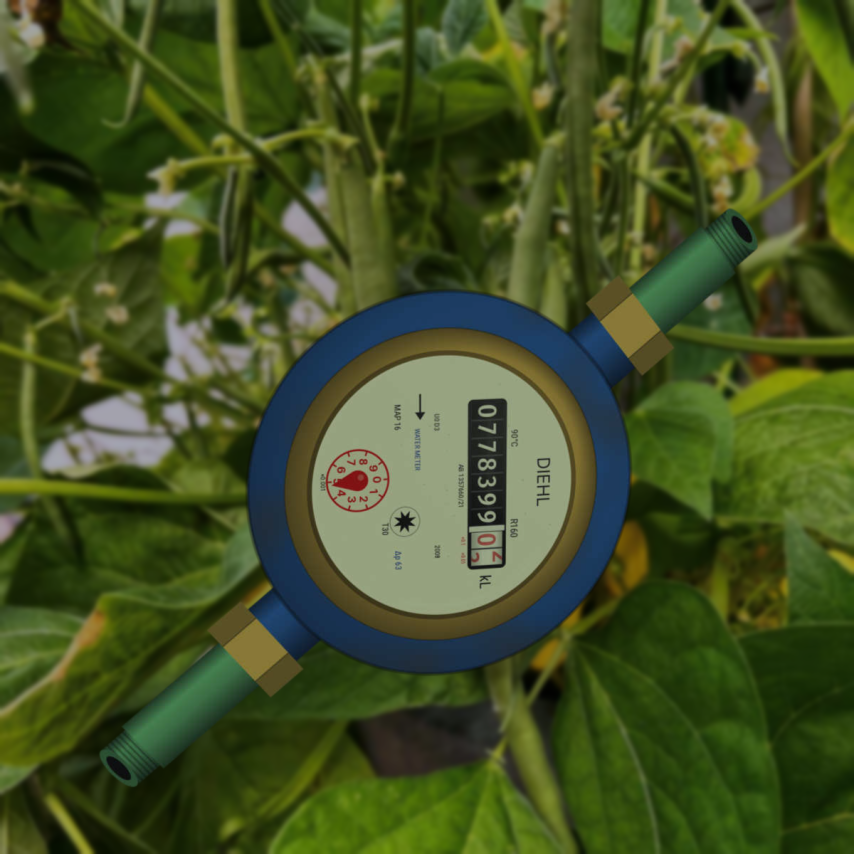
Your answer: 778399.024 kL
